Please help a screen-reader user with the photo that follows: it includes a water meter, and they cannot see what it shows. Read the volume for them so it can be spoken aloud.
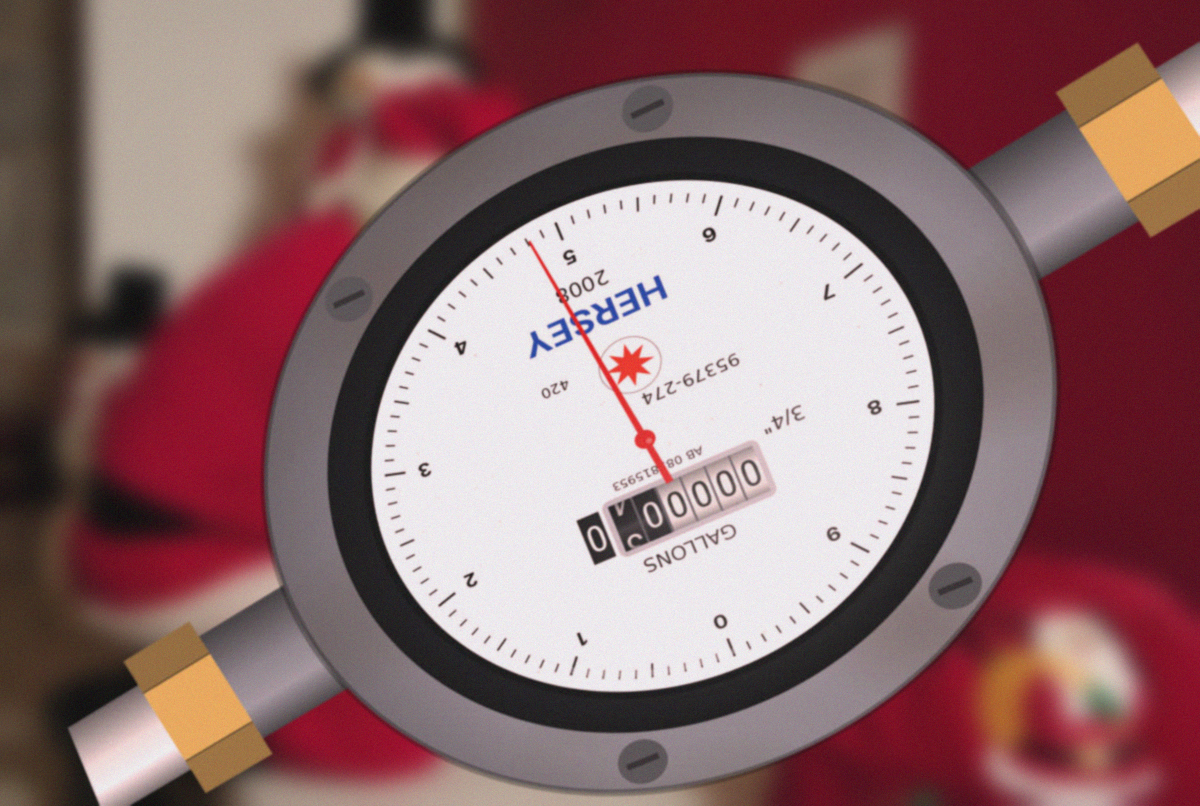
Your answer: 34.8 gal
